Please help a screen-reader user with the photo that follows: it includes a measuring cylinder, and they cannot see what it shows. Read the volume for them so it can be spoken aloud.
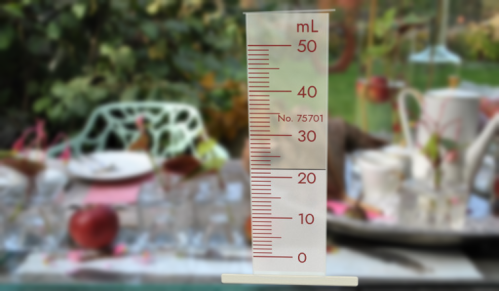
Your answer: 22 mL
